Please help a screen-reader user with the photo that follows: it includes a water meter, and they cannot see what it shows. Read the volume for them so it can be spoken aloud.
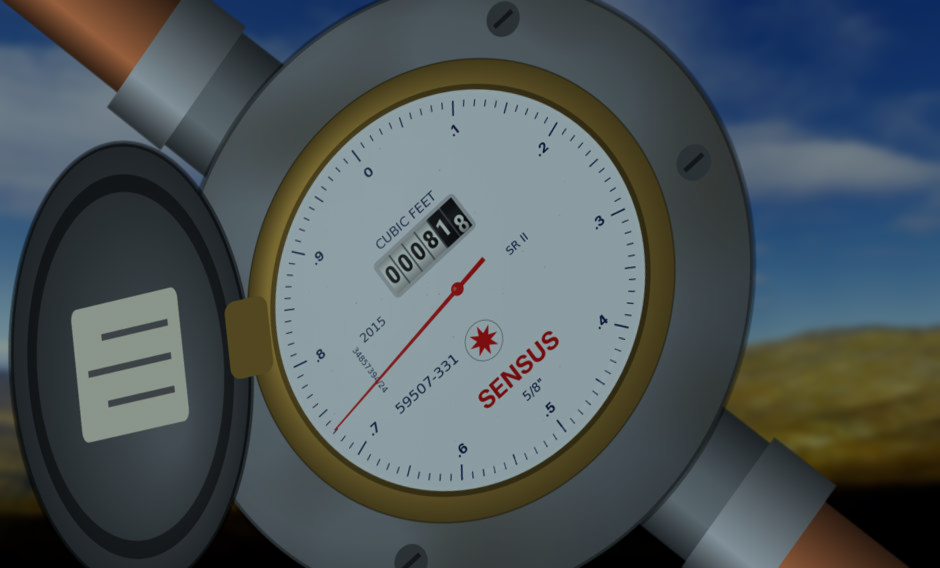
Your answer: 817.73 ft³
